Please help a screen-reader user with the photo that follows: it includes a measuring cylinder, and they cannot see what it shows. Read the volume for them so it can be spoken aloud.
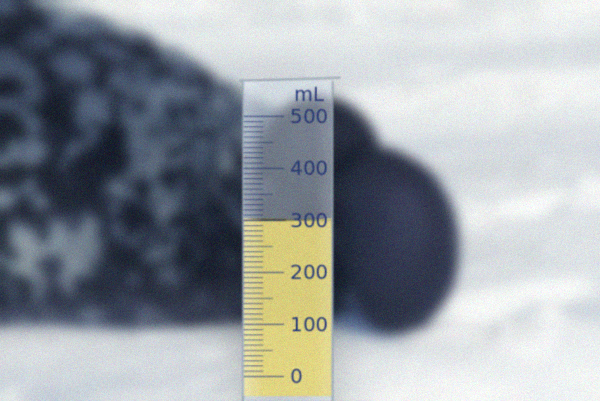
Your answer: 300 mL
